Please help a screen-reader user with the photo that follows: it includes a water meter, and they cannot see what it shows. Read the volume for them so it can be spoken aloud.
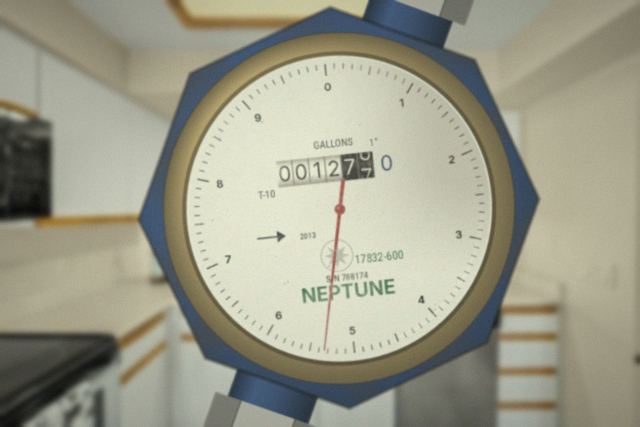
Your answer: 12765.3 gal
